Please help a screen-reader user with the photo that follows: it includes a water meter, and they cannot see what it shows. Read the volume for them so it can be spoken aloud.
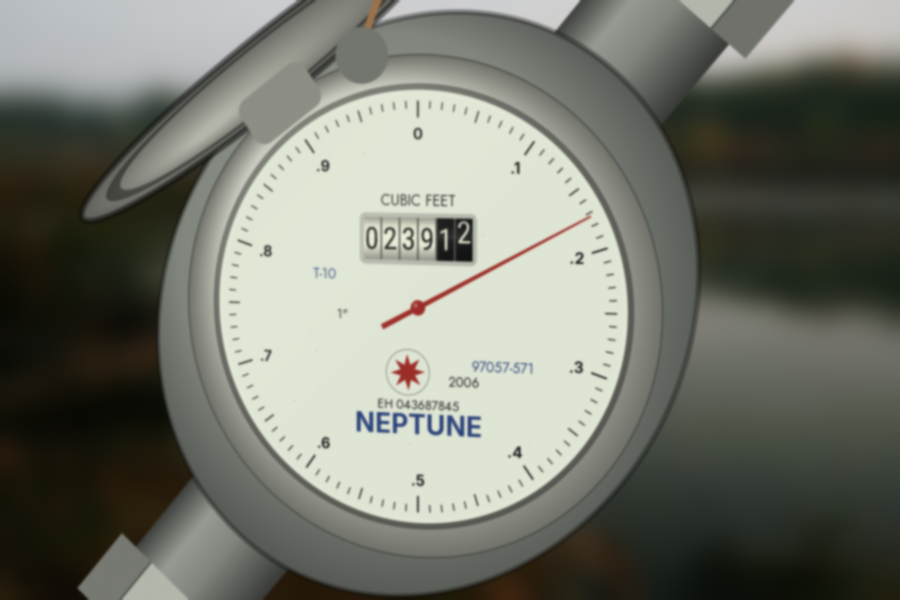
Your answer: 23912.17 ft³
